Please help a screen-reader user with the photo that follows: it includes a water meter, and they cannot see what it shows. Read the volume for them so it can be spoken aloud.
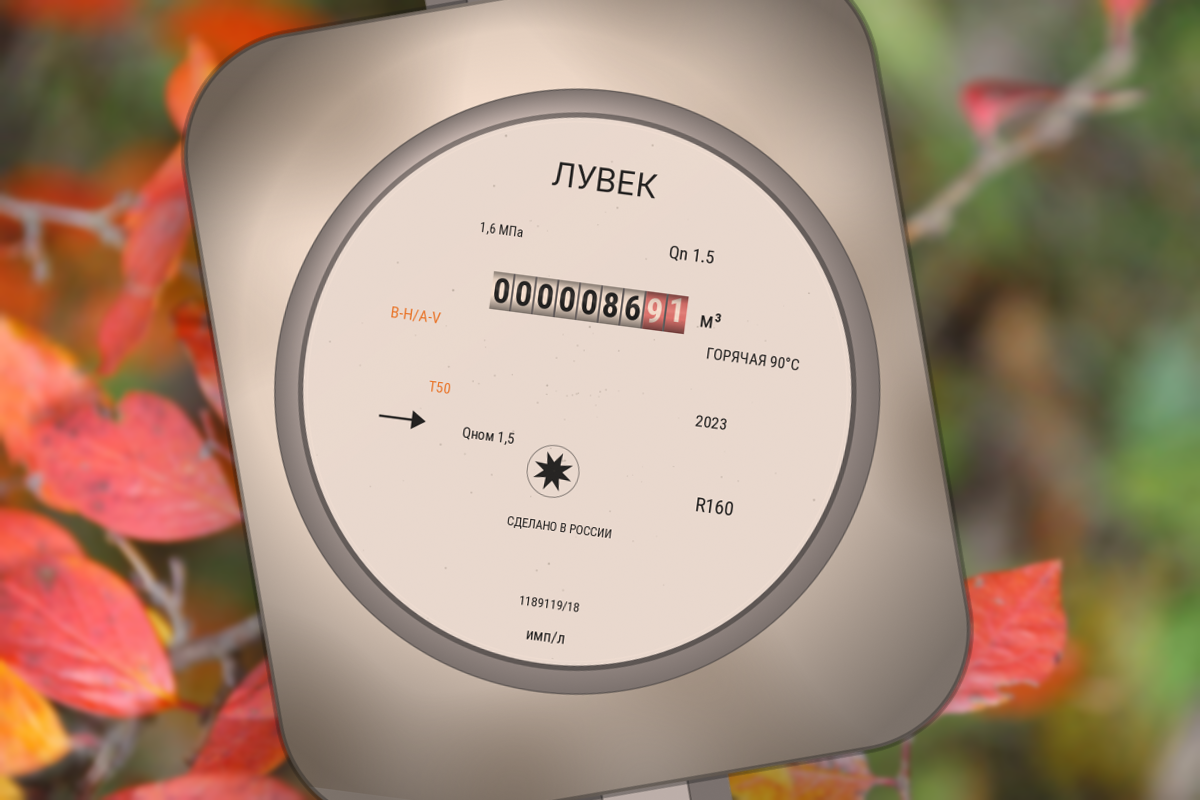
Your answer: 86.91 m³
